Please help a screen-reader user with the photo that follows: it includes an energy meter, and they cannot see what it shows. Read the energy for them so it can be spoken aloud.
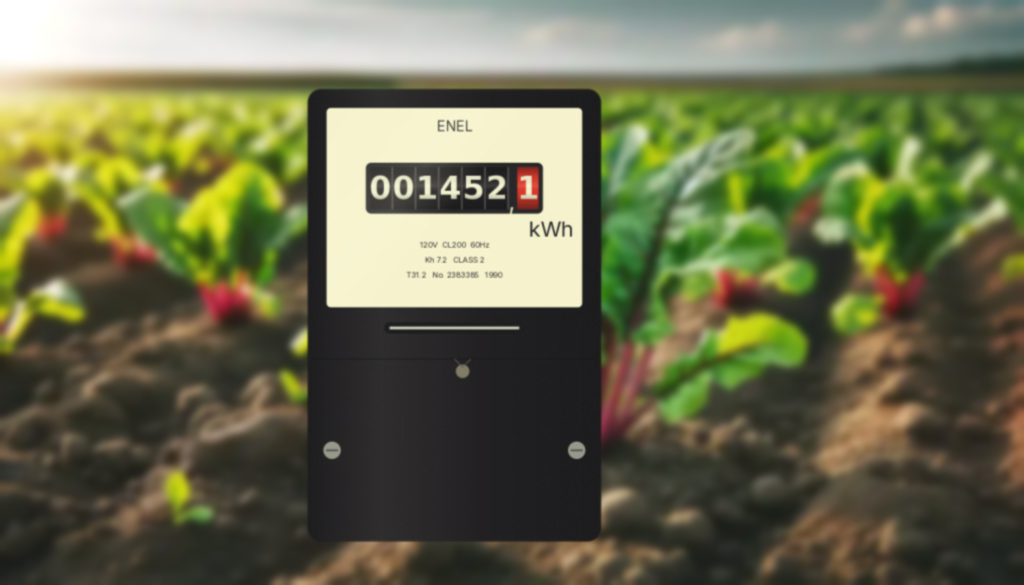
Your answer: 1452.1 kWh
